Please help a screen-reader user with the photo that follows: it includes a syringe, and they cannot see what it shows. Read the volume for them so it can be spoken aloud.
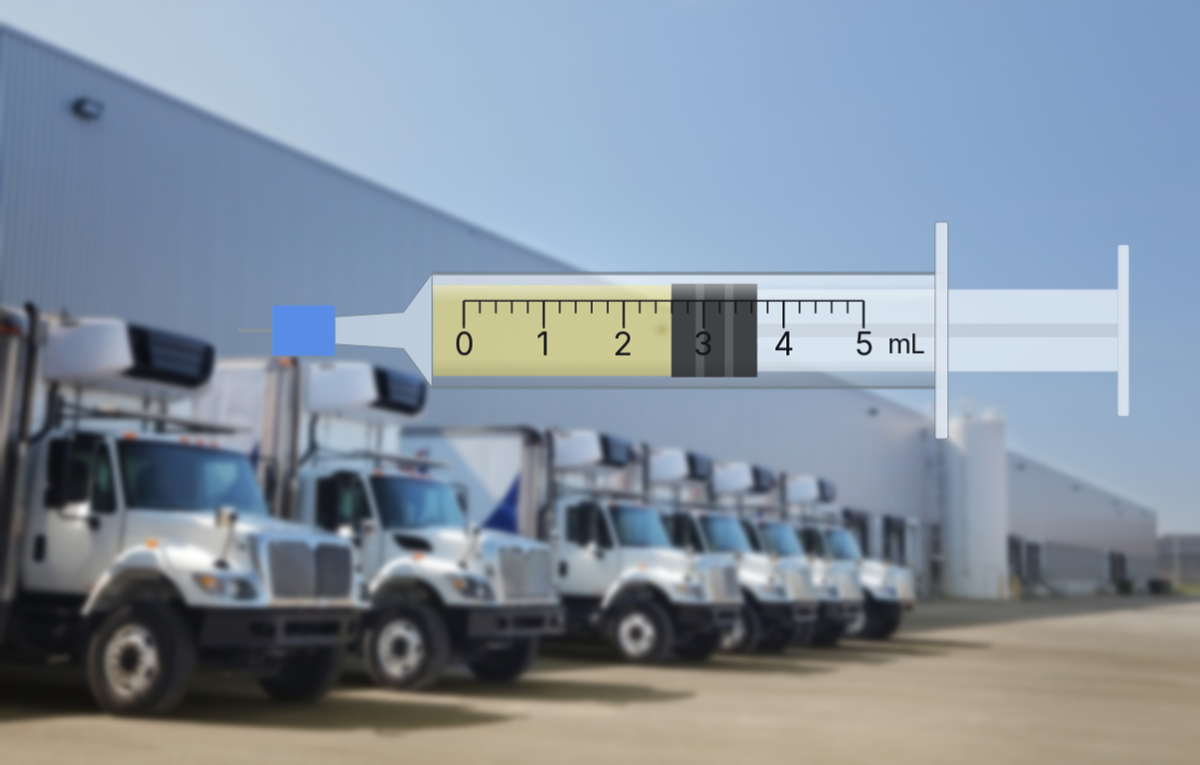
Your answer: 2.6 mL
